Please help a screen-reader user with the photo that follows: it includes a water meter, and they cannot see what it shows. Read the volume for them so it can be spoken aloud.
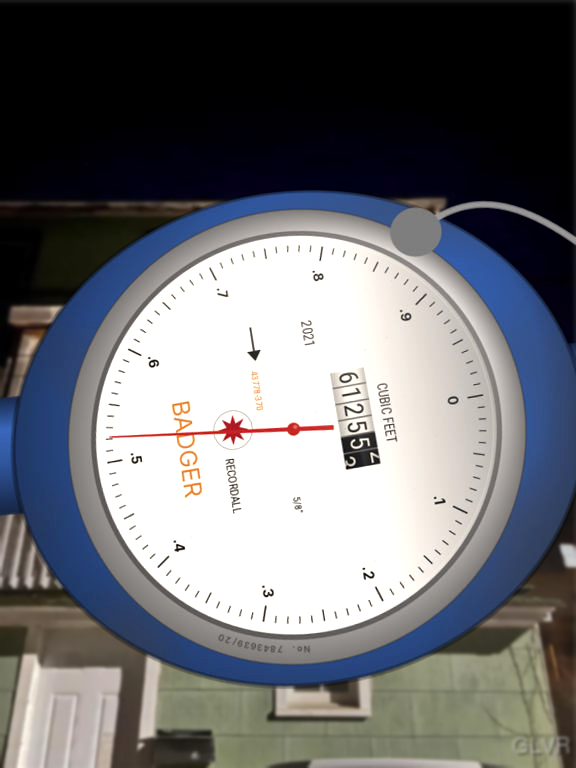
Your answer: 612552.52 ft³
